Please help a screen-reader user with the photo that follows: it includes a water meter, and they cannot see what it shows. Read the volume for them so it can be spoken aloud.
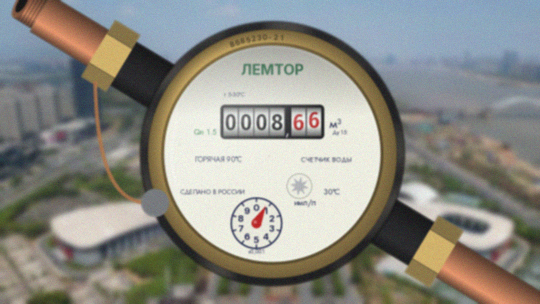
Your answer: 8.660 m³
